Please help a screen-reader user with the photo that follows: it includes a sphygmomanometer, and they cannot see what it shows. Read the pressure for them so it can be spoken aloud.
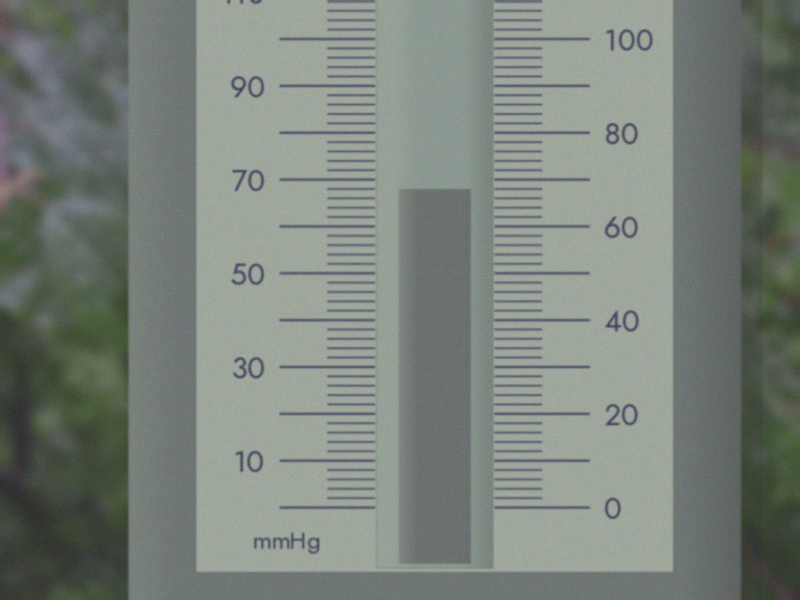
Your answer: 68 mmHg
